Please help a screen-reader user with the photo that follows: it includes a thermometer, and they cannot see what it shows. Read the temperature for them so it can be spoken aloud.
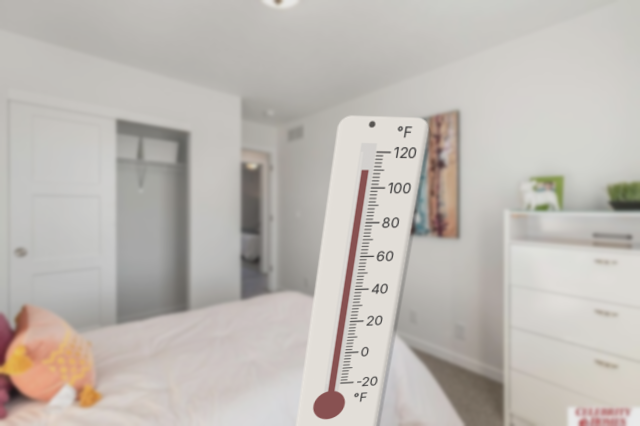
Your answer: 110 °F
